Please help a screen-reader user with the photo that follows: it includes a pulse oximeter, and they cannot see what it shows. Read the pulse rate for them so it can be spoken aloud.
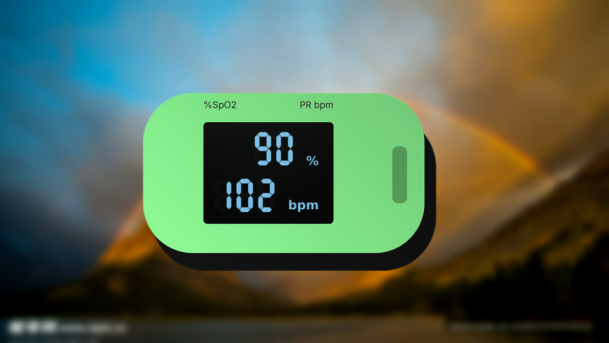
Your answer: 102 bpm
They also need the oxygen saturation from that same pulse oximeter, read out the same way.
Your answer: 90 %
